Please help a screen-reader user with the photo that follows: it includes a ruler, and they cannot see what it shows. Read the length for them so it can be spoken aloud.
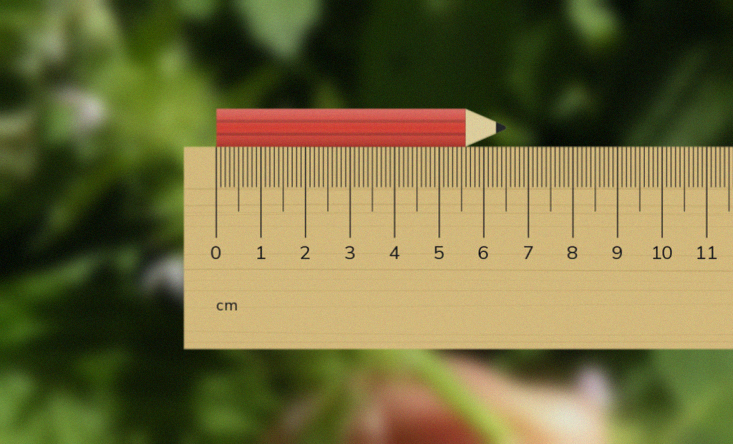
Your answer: 6.5 cm
